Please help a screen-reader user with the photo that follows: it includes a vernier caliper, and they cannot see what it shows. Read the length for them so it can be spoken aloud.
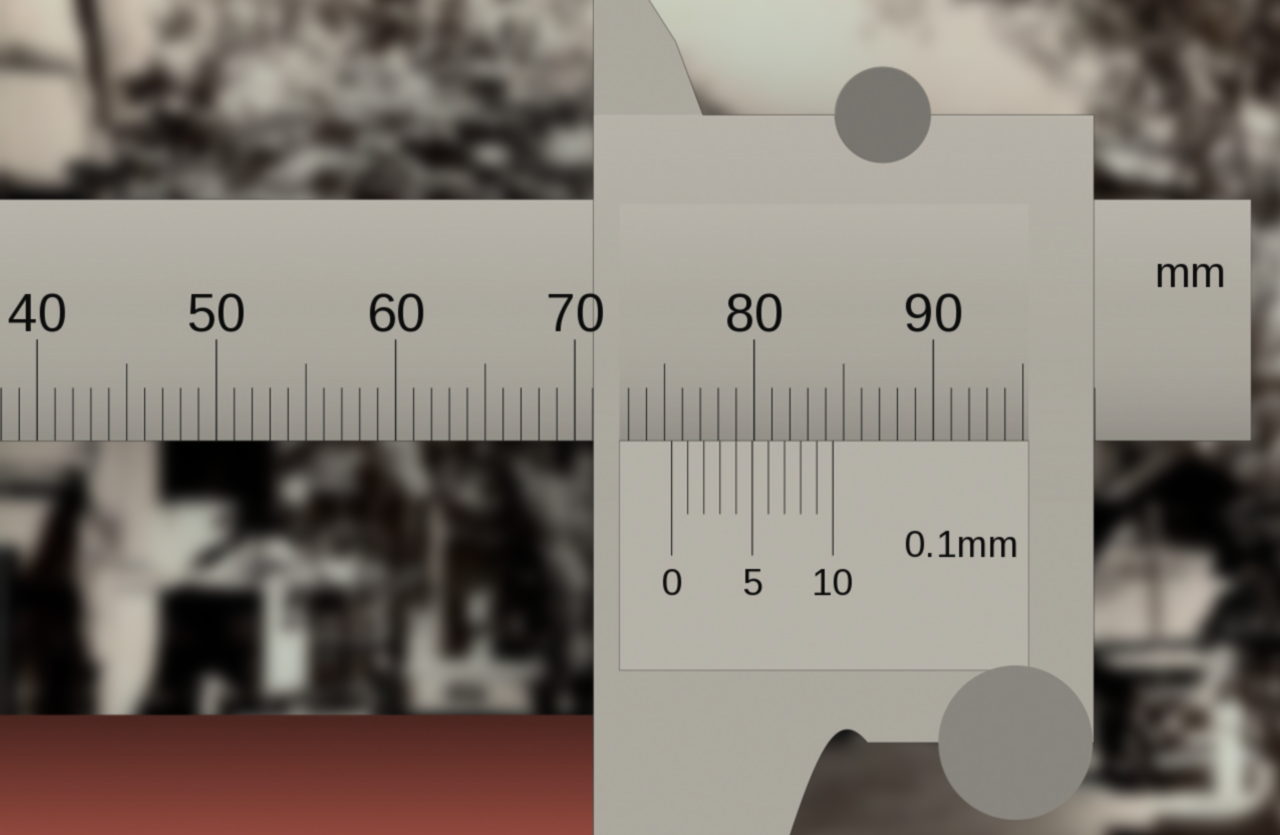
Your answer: 75.4 mm
